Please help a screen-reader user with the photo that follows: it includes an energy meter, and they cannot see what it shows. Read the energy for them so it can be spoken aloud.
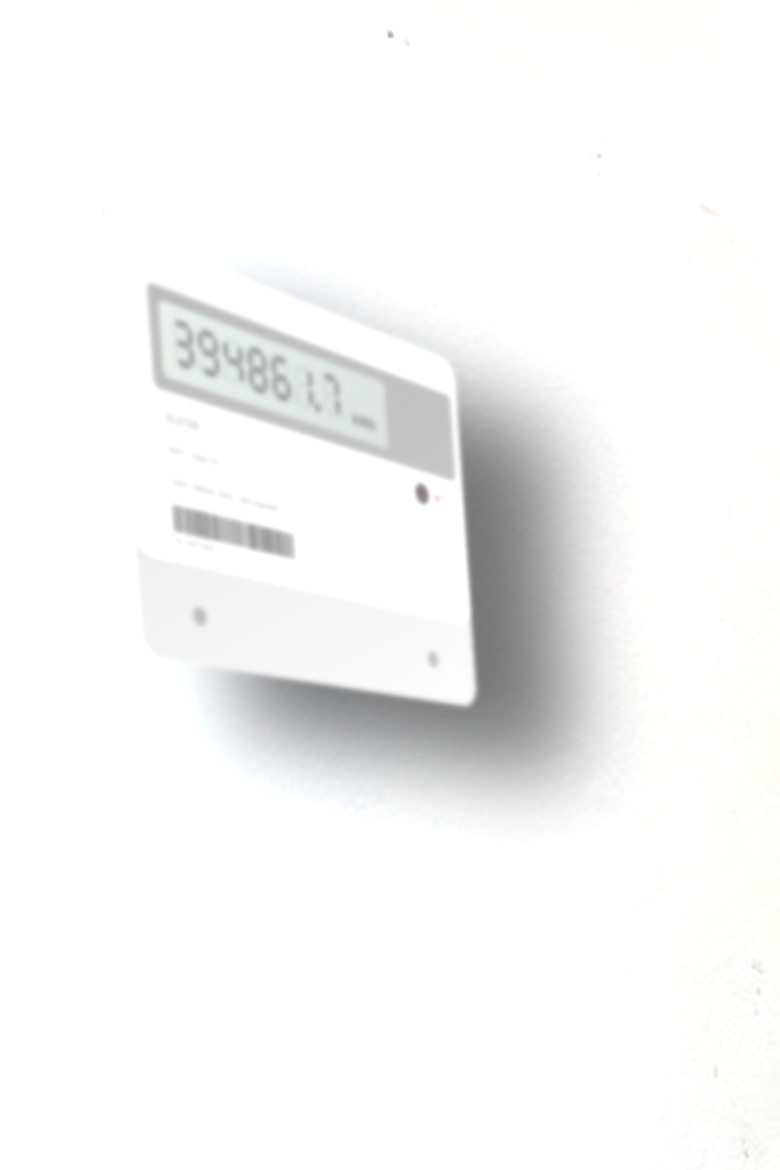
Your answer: 394861.7 kWh
